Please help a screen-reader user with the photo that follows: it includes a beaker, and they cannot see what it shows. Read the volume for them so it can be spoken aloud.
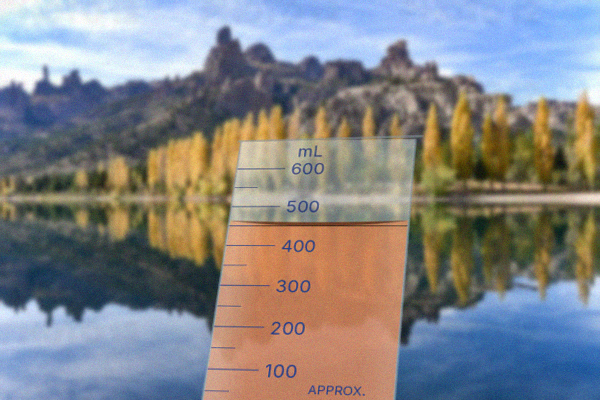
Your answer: 450 mL
